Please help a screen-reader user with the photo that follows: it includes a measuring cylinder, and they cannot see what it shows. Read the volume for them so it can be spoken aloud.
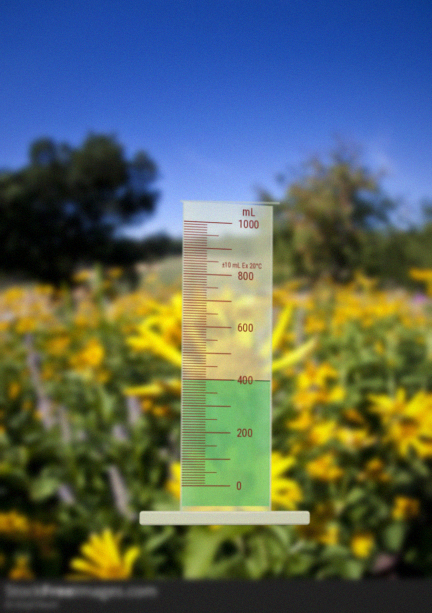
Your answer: 400 mL
